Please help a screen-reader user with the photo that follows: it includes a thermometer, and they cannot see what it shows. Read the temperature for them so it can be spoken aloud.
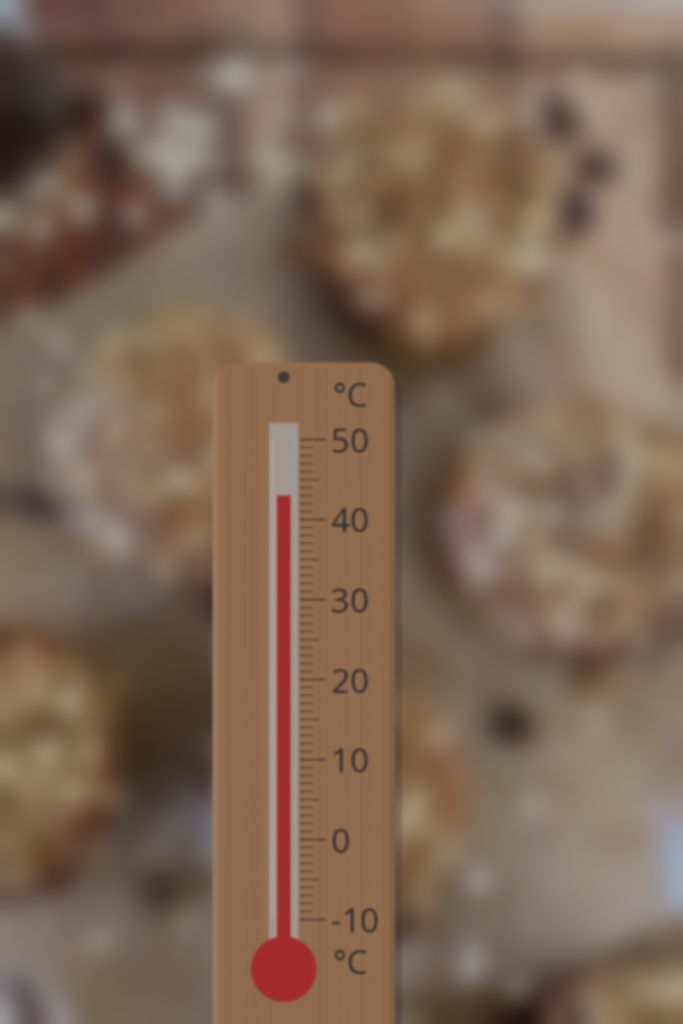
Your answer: 43 °C
